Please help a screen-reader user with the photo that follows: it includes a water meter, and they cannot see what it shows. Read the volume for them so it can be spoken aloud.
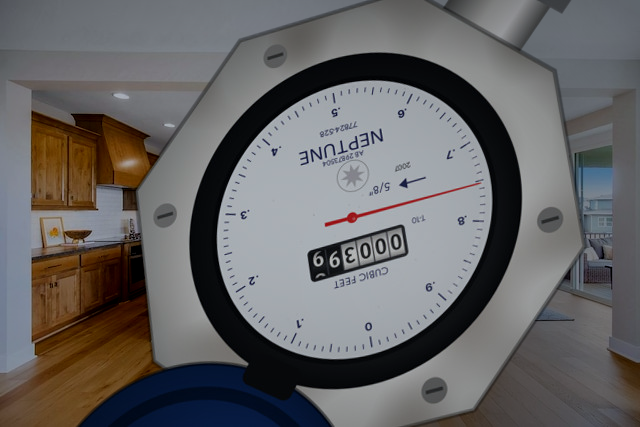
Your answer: 398.75 ft³
